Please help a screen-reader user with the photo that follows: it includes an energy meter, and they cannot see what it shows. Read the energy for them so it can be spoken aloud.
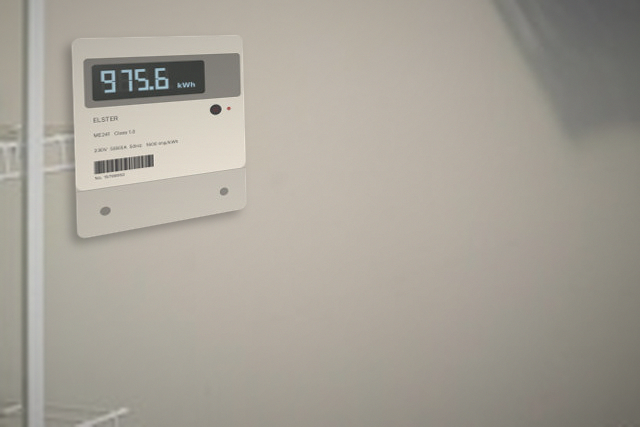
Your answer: 975.6 kWh
